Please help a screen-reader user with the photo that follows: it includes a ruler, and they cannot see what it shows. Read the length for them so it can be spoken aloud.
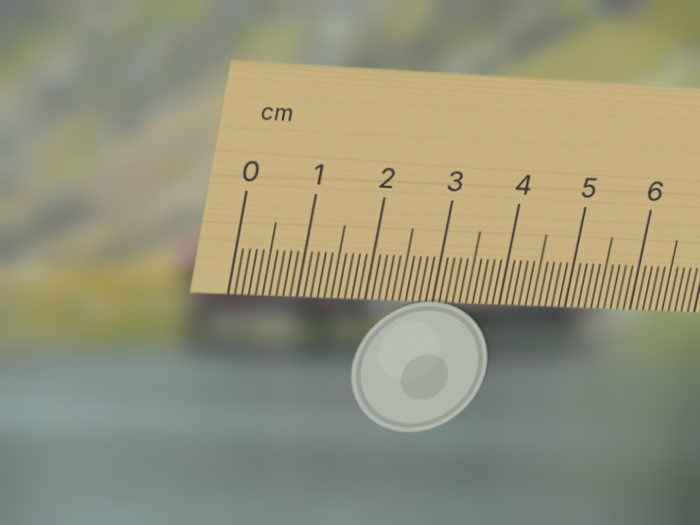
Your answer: 2 cm
